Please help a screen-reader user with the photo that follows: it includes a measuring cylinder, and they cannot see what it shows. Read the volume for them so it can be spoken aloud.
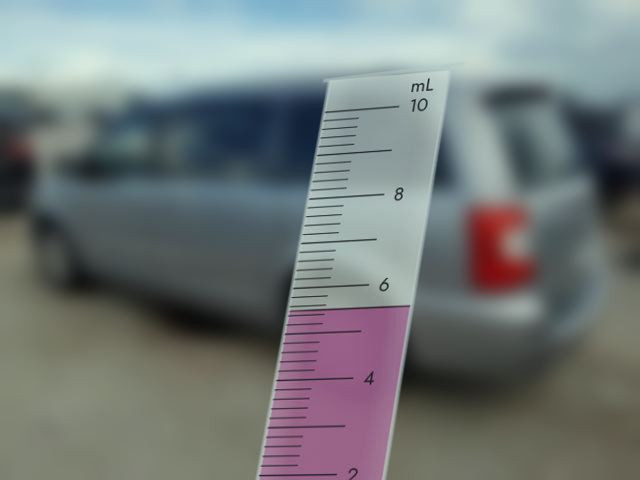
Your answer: 5.5 mL
